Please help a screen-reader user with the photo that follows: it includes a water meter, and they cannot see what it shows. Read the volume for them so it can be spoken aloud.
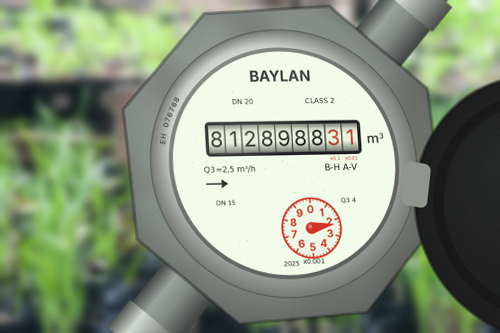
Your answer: 8128988.312 m³
